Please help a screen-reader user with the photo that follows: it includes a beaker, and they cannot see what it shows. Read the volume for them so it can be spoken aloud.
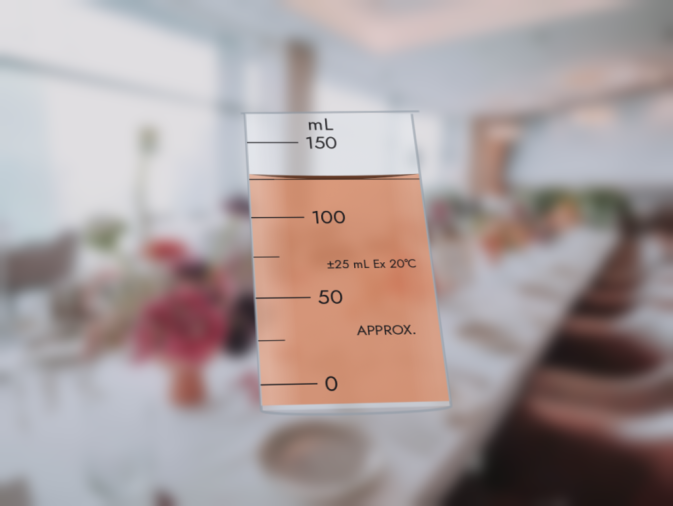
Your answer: 125 mL
